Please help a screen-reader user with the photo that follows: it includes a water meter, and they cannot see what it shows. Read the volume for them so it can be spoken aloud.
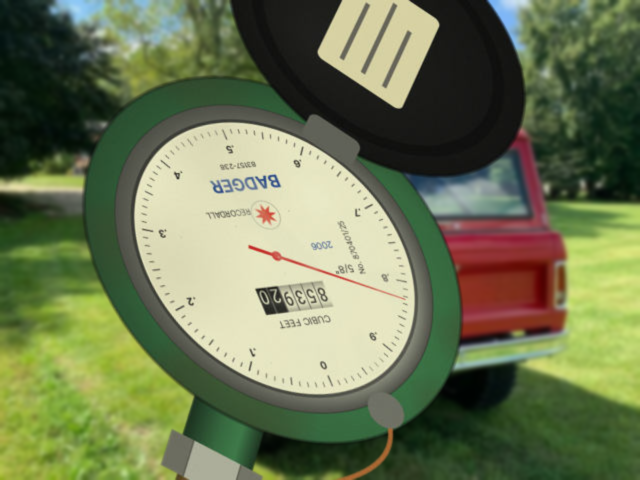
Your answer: 853919.82 ft³
